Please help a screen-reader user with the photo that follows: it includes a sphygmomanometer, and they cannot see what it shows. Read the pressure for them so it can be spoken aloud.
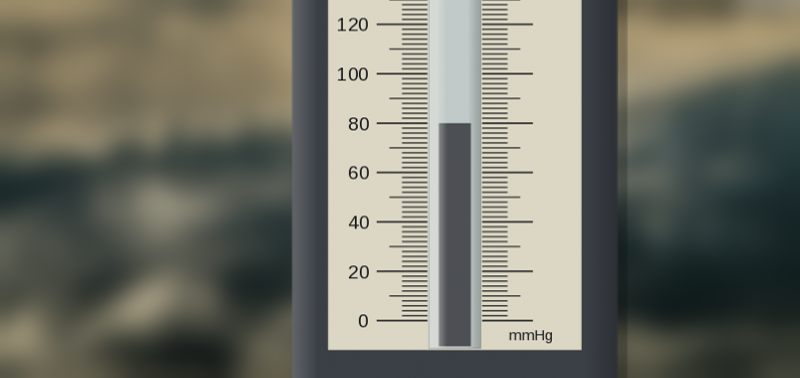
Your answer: 80 mmHg
